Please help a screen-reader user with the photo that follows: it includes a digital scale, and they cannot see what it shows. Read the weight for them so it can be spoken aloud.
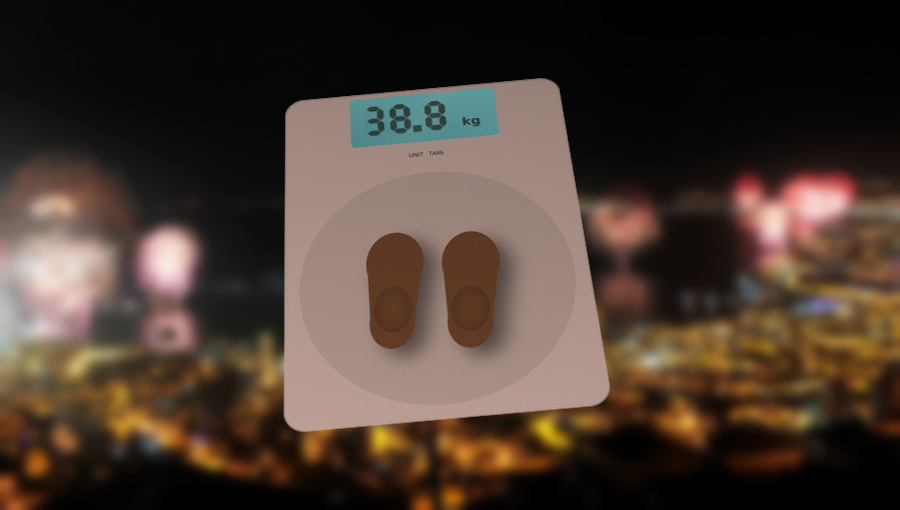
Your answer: 38.8 kg
